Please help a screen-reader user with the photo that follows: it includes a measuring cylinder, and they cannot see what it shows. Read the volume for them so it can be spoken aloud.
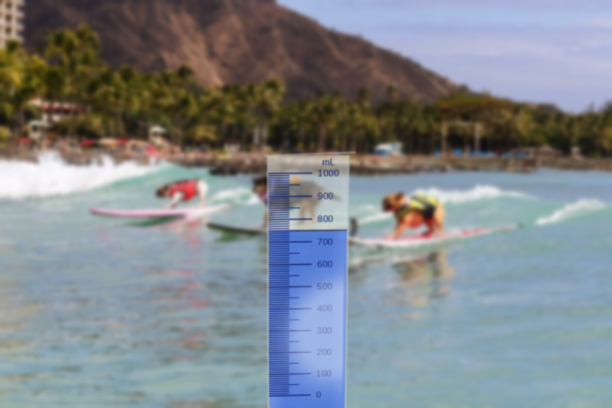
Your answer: 750 mL
